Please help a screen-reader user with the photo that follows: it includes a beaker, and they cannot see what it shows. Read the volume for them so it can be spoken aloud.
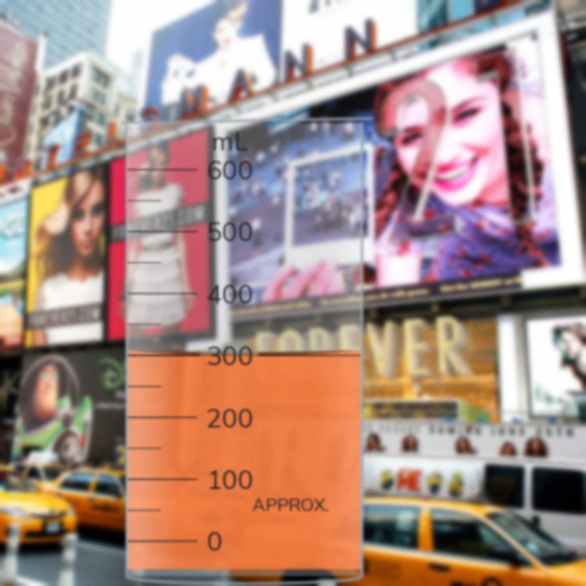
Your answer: 300 mL
